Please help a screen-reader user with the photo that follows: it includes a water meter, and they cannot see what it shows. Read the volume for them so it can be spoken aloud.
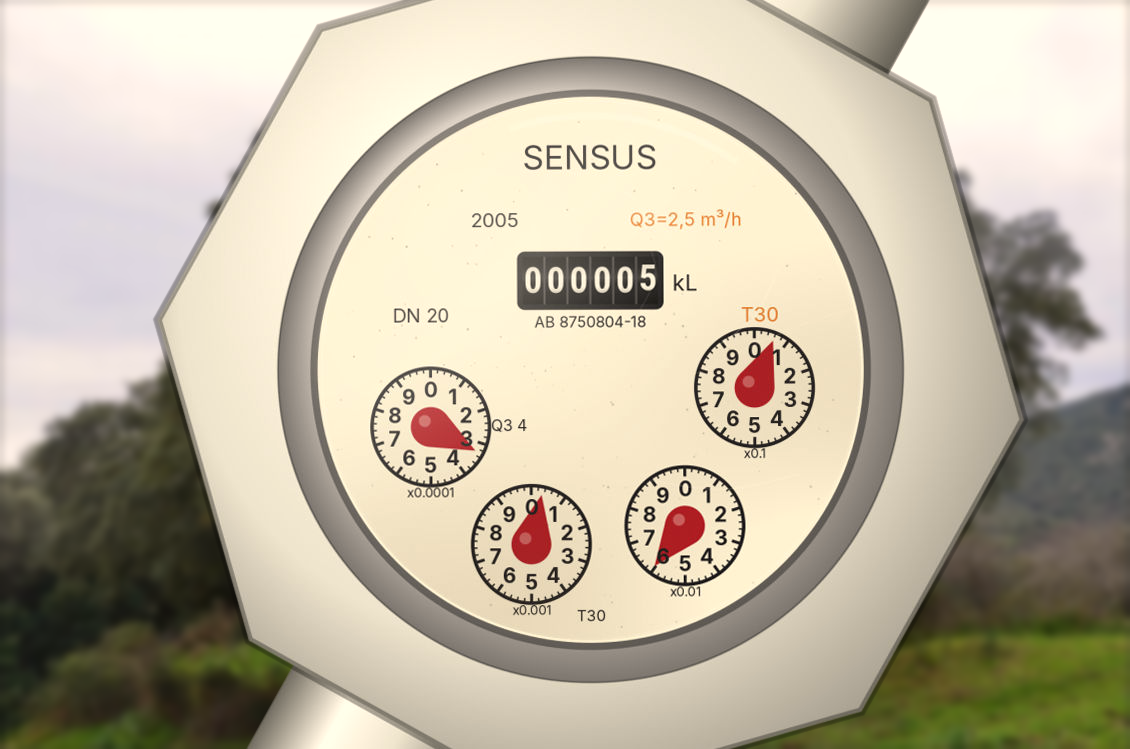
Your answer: 5.0603 kL
